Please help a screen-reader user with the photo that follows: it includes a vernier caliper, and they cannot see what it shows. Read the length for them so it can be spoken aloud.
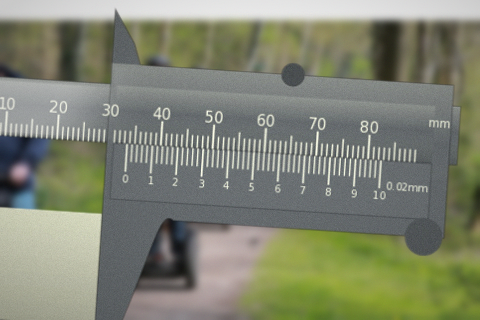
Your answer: 33.5 mm
